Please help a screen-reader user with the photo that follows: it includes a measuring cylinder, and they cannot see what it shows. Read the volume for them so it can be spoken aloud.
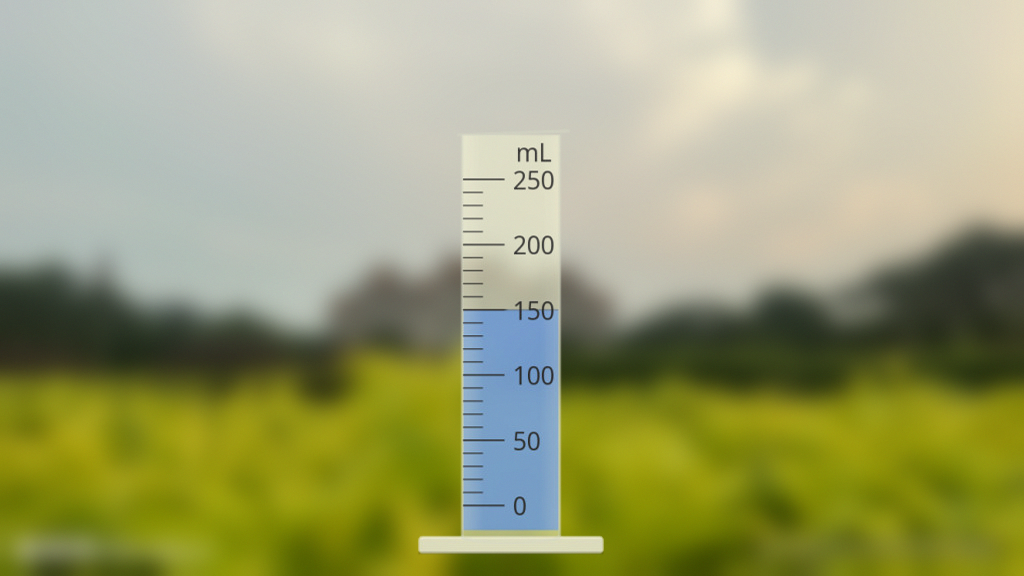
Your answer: 150 mL
